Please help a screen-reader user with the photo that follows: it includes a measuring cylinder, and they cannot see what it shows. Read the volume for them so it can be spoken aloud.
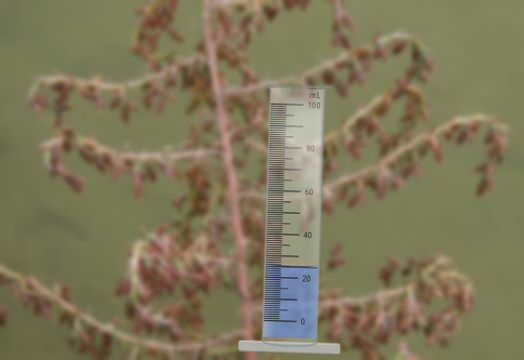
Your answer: 25 mL
